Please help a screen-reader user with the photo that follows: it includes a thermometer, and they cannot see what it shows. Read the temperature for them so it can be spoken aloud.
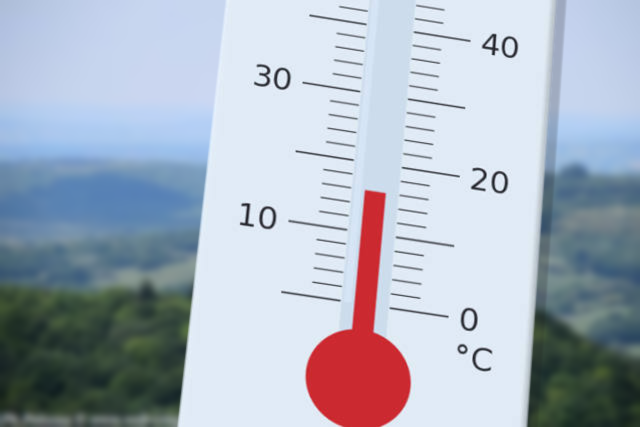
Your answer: 16 °C
